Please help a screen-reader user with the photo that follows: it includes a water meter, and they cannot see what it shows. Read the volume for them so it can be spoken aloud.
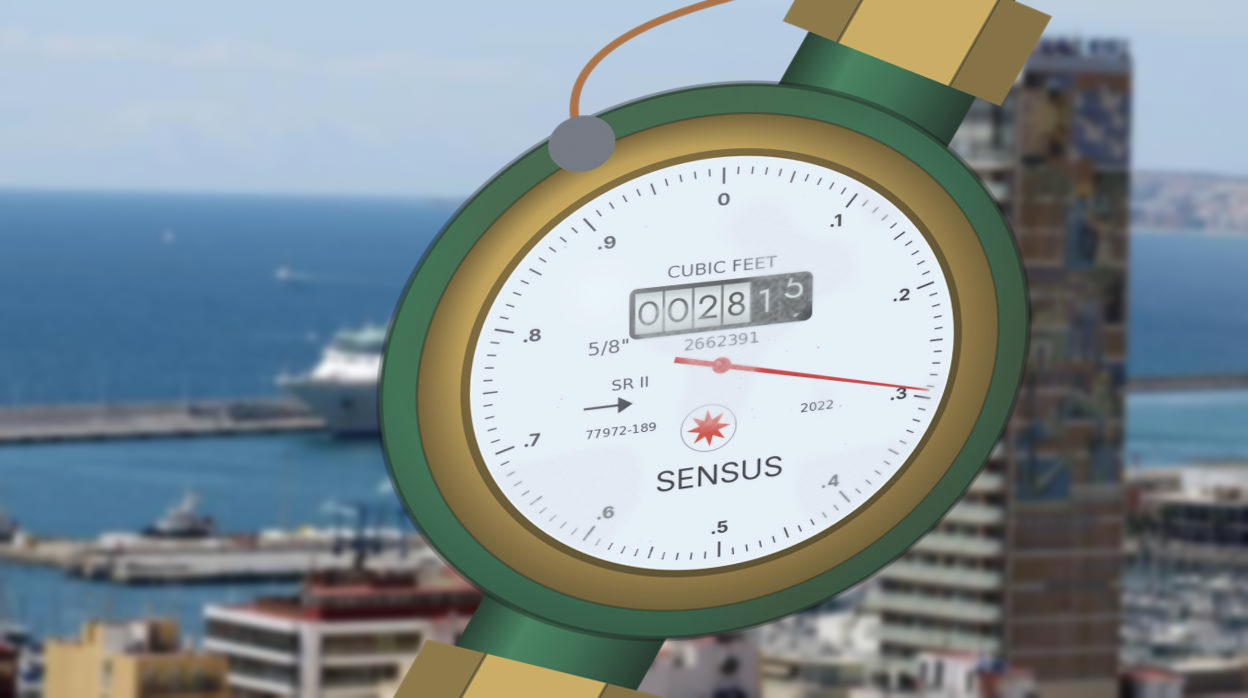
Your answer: 2815.29 ft³
